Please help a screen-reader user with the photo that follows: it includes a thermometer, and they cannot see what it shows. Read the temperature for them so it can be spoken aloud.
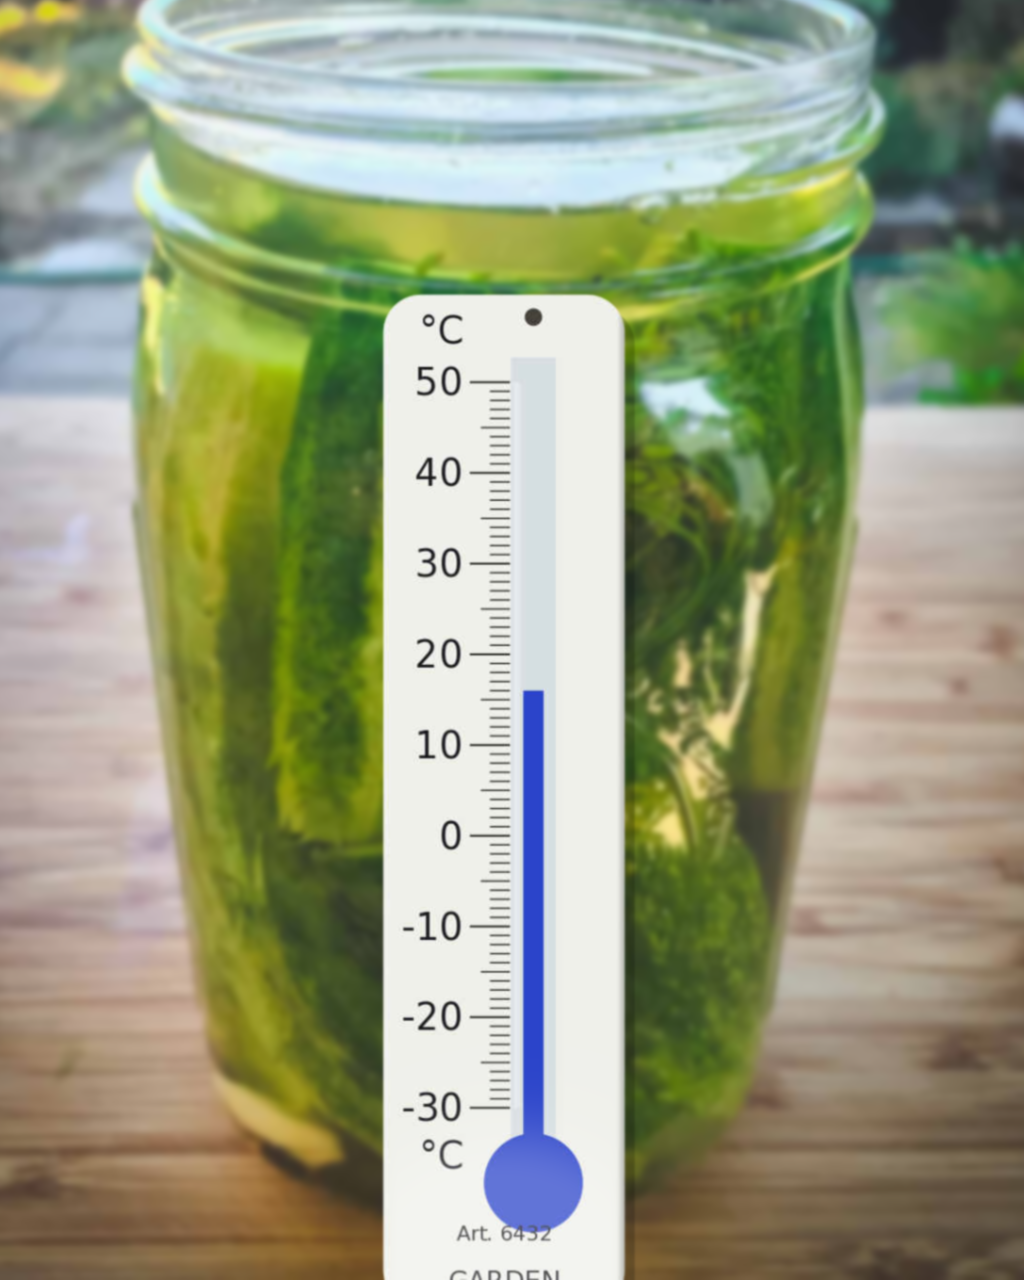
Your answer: 16 °C
